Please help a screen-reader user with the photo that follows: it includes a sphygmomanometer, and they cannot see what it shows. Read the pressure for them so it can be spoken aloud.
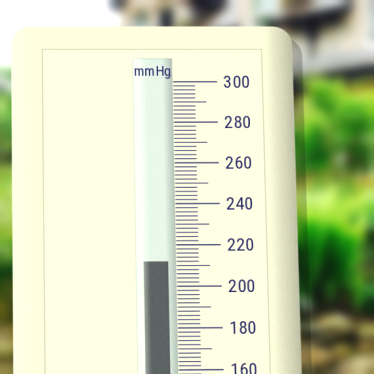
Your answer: 212 mmHg
